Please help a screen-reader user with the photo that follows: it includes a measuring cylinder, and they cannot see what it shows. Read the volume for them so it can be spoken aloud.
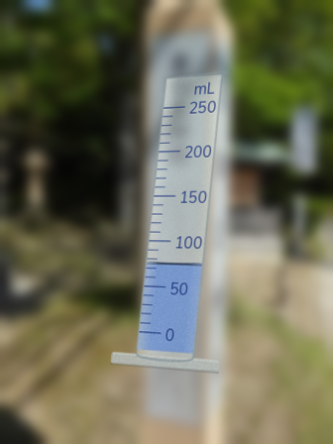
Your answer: 75 mL
